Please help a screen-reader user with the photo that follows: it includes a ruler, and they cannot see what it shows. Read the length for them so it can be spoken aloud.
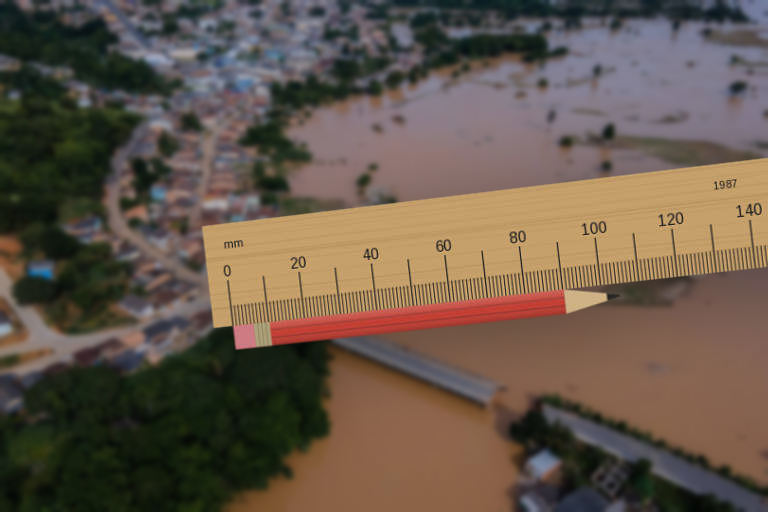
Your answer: 105 mm
